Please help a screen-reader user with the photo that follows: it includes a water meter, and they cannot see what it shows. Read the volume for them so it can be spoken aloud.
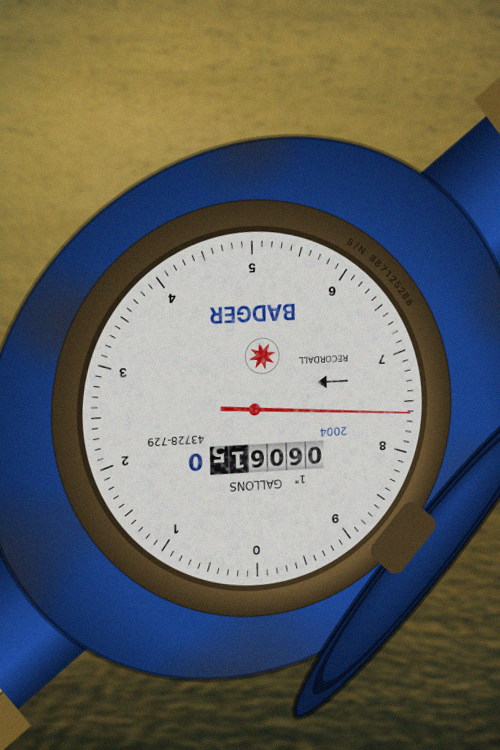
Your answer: 606147.6 gal
